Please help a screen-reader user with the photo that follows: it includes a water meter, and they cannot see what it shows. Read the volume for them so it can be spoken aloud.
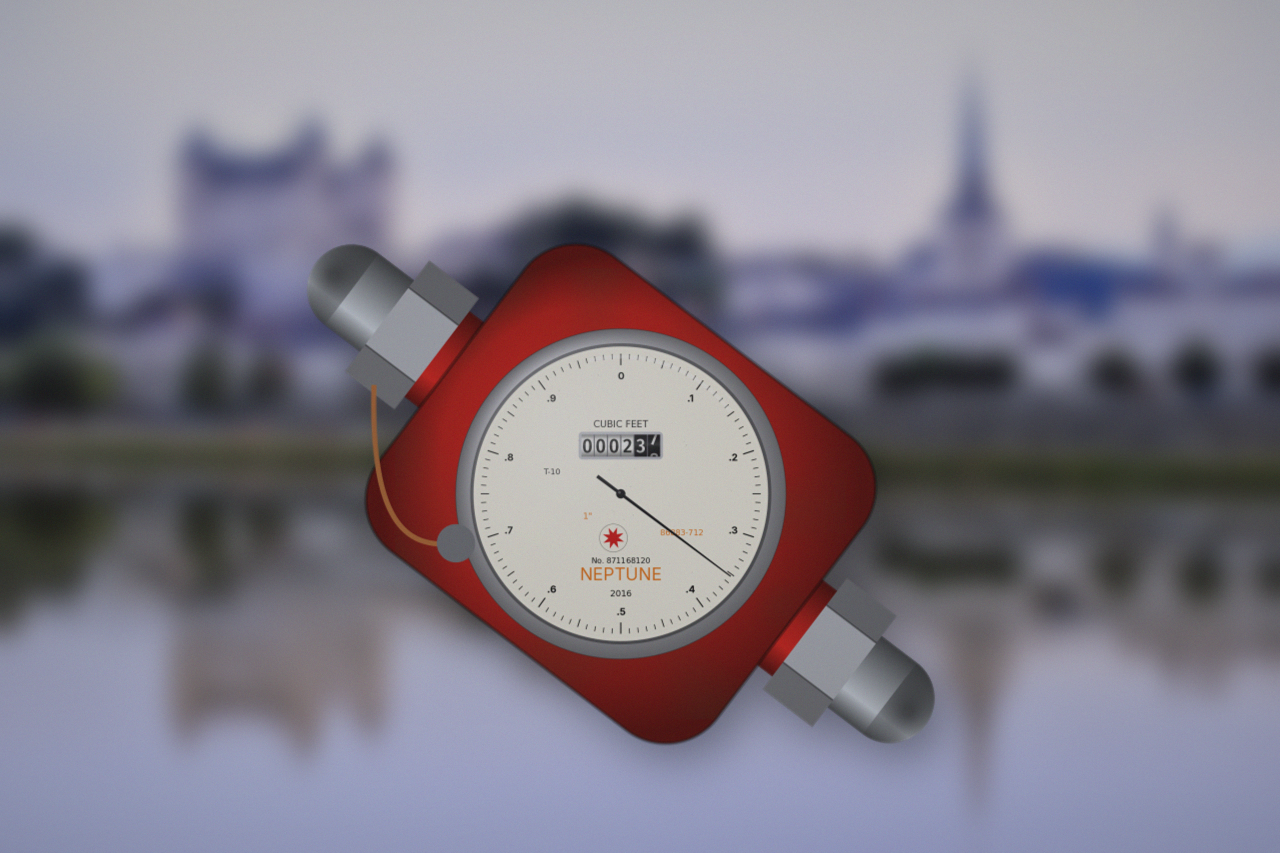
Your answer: 237.35 ft³
